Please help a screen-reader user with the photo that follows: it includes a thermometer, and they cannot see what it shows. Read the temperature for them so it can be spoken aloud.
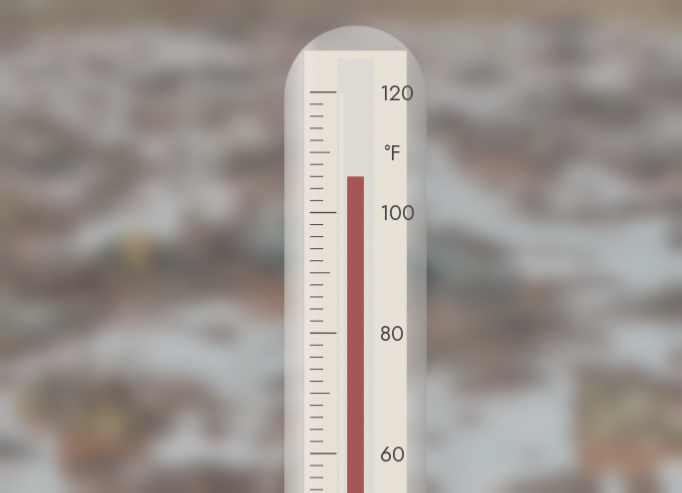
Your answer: 106 °F
